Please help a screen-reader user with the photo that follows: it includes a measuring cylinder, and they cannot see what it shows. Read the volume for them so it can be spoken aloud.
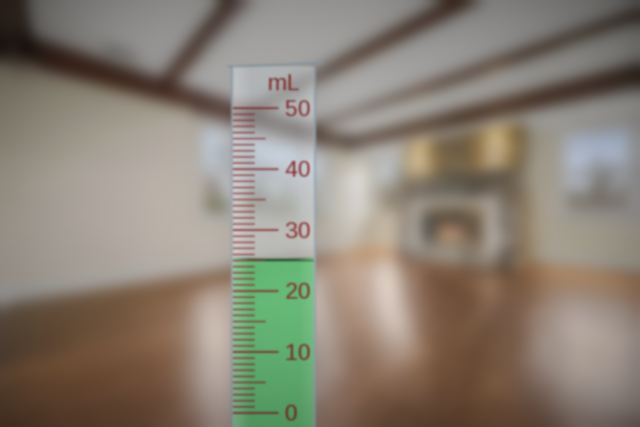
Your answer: 25 mL
